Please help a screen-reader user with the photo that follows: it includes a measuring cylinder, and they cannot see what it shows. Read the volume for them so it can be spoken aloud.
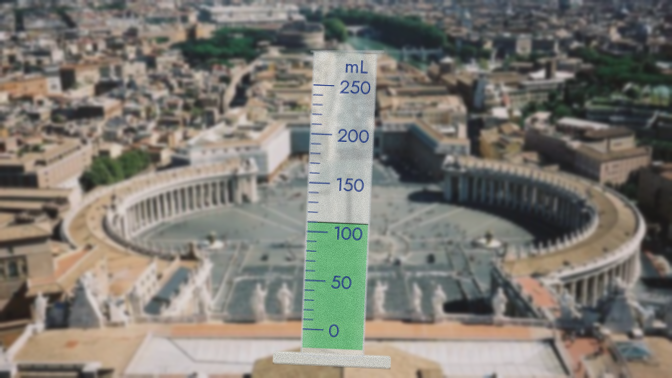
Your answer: 110 mL
